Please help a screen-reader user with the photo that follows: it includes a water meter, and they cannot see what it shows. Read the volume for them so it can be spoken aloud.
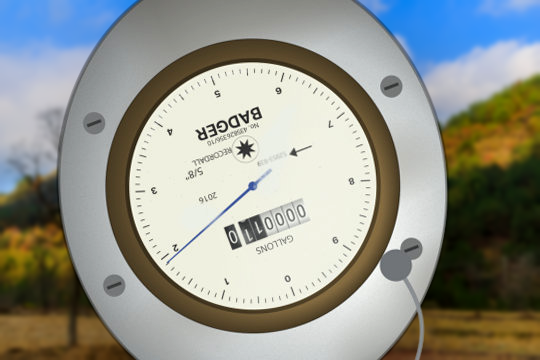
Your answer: 111.9 gal
